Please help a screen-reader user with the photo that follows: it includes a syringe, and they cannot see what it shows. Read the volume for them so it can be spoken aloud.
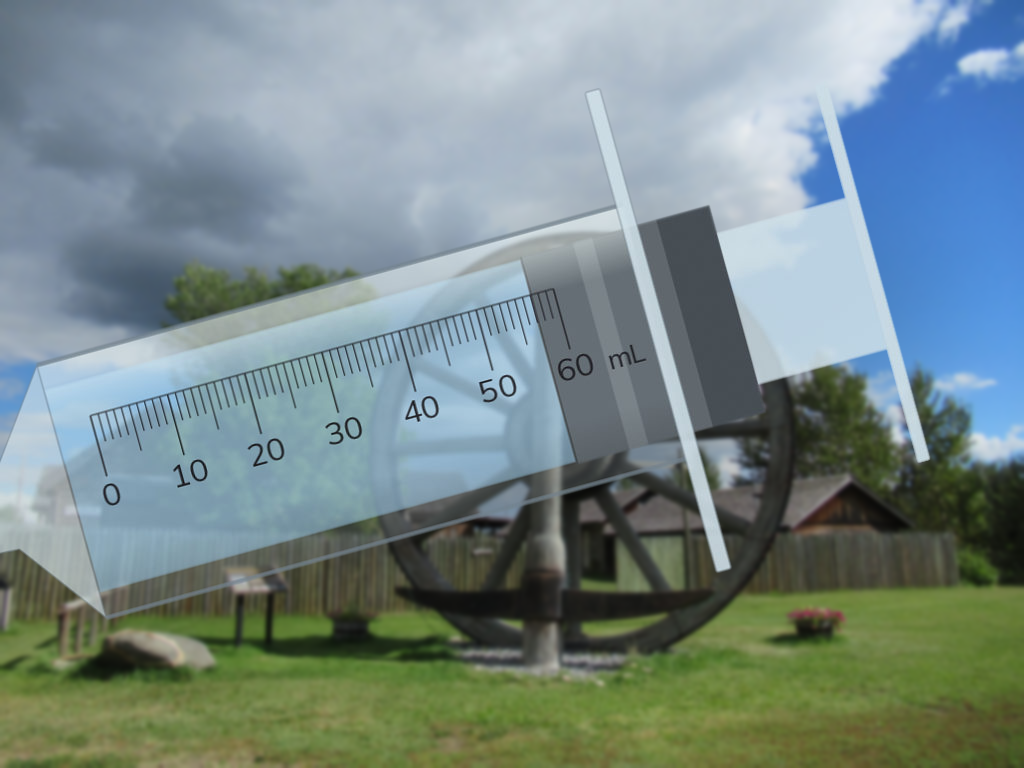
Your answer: 57 mL
